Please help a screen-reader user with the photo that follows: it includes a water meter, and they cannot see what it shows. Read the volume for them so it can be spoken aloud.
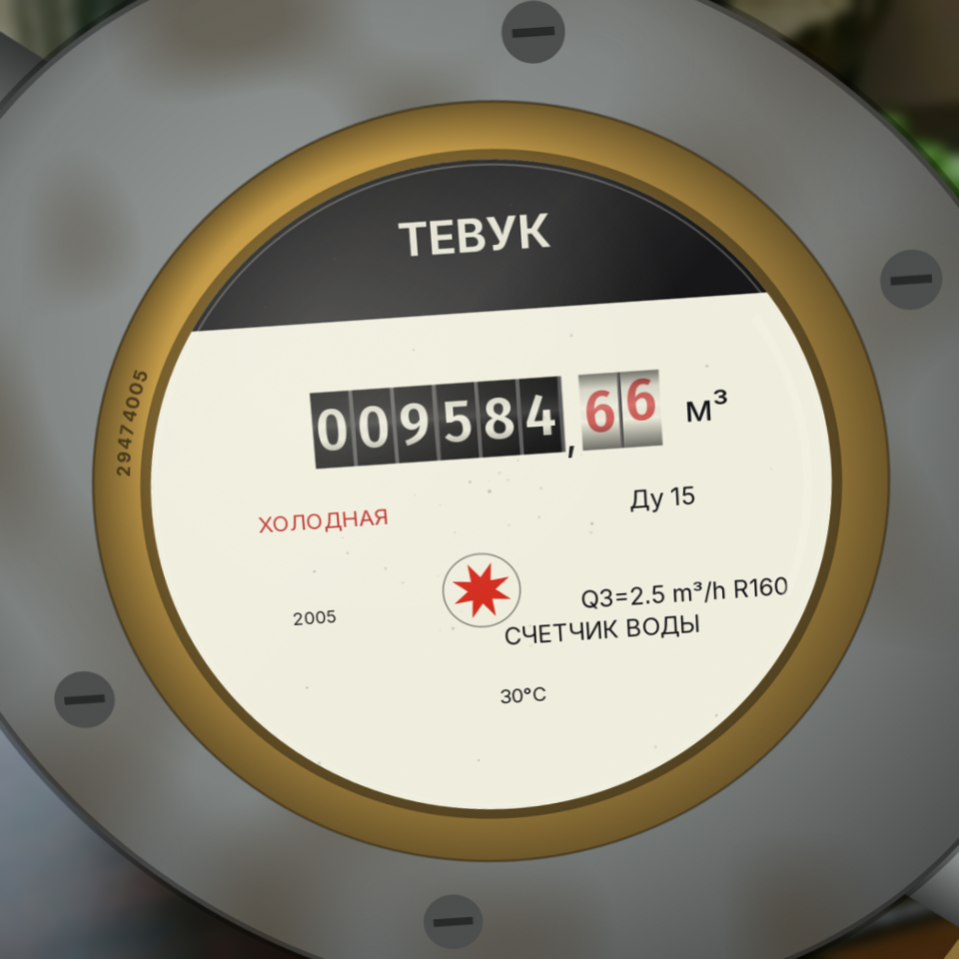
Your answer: 9584.66 m³
